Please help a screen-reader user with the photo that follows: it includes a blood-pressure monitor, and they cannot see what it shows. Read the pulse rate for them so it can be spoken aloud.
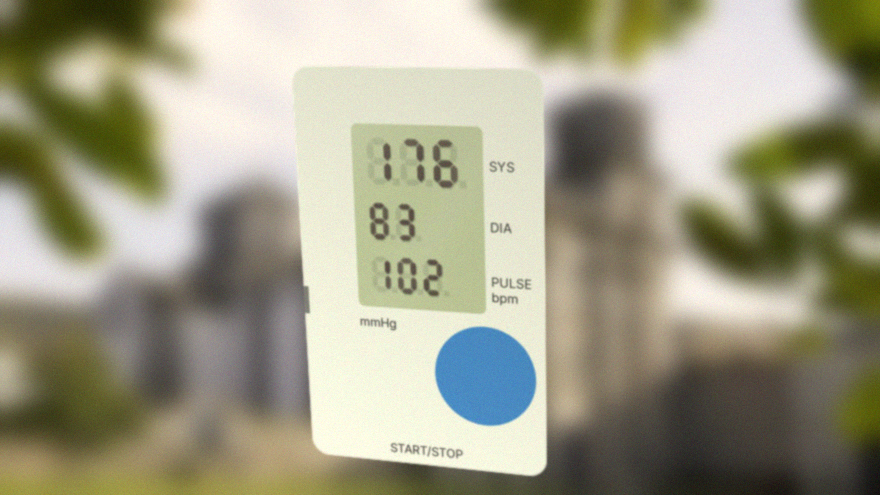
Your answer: 102 bpm
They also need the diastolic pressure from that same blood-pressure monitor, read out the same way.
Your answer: 83 mmHg
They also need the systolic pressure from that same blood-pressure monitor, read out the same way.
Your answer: 176 mmHg
